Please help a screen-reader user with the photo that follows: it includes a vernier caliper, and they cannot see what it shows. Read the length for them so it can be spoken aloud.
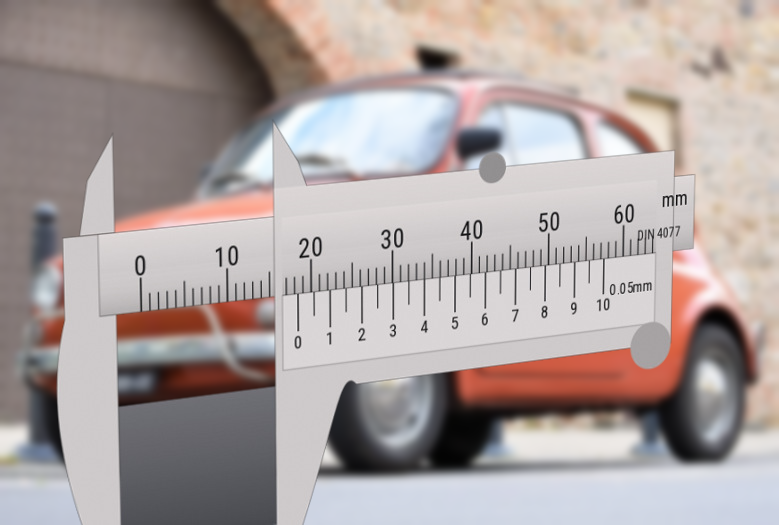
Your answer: 18.4 mm
